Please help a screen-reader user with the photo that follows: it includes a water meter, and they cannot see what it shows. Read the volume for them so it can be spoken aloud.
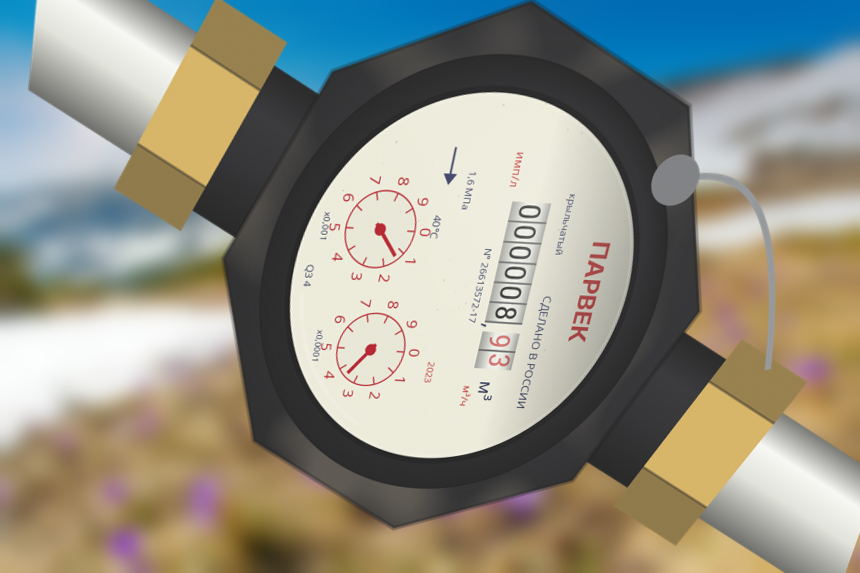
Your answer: 8.9313 m³
